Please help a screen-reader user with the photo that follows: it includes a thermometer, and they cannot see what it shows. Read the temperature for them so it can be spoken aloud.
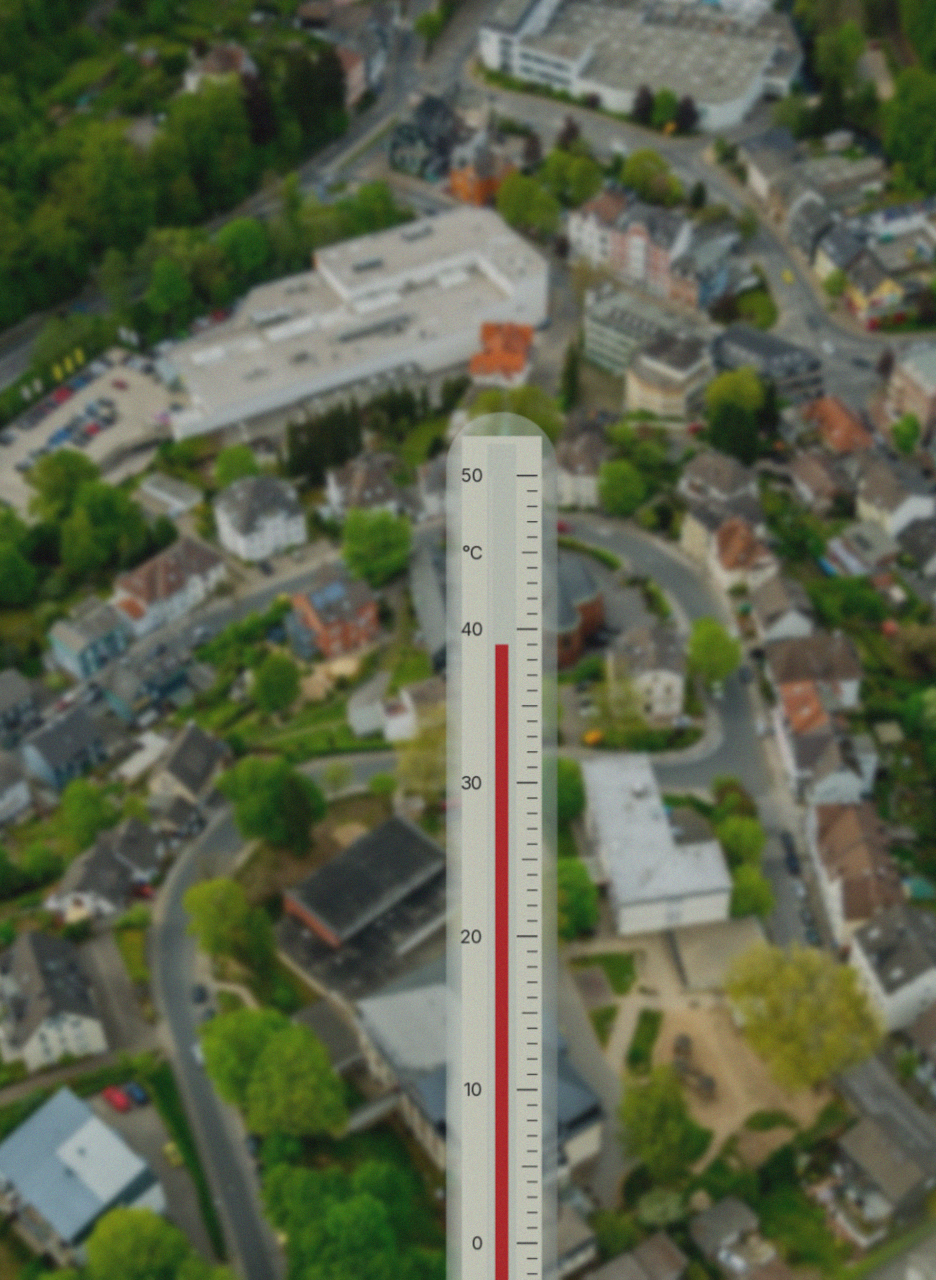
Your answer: 39 °C
